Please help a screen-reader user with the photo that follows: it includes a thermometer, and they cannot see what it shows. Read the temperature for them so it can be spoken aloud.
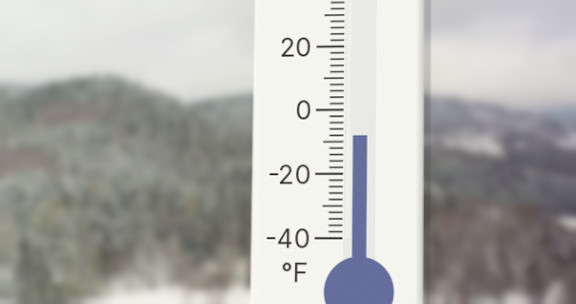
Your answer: -8 °F
